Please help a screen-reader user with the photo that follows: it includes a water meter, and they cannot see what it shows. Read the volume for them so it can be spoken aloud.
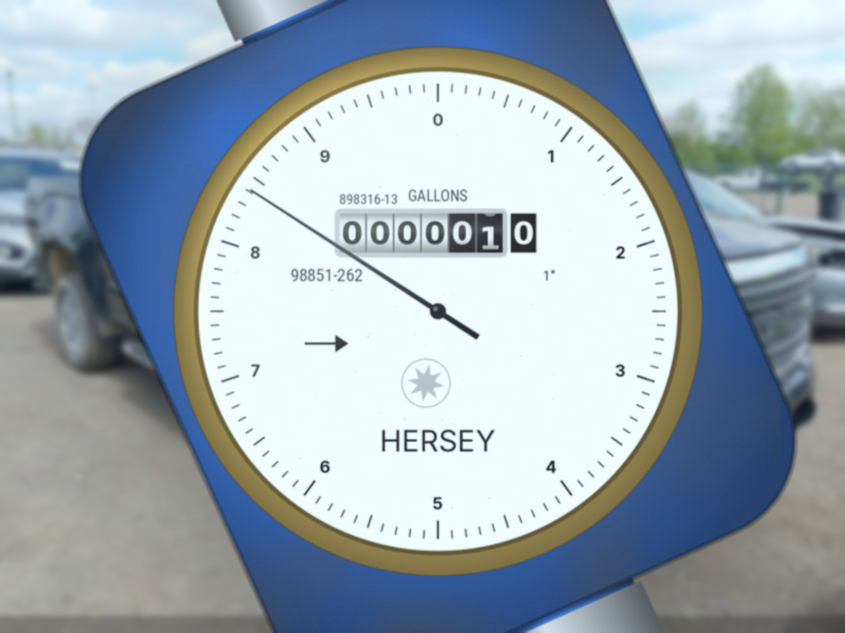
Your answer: 8.4 gal
